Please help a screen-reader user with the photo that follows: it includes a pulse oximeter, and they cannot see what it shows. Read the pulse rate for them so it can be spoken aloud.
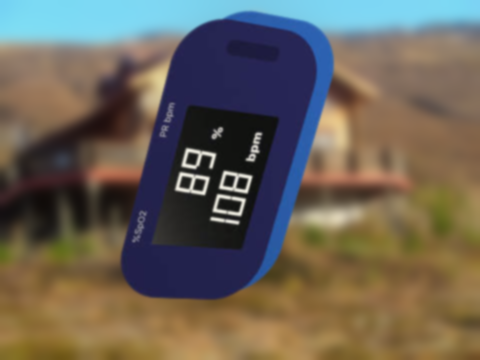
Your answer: 108 bpm
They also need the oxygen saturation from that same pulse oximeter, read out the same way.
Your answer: 89 %
